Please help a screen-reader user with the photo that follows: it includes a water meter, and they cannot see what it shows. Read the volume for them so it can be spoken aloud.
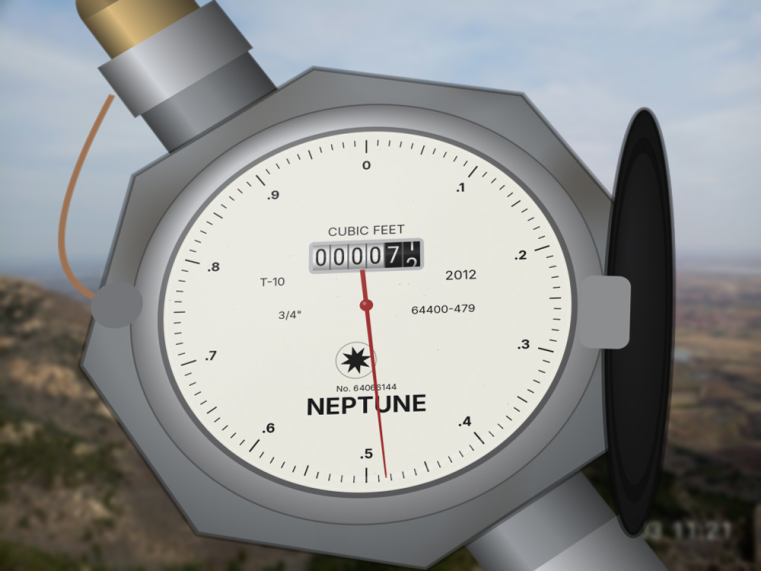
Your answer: 71.48 ft³
